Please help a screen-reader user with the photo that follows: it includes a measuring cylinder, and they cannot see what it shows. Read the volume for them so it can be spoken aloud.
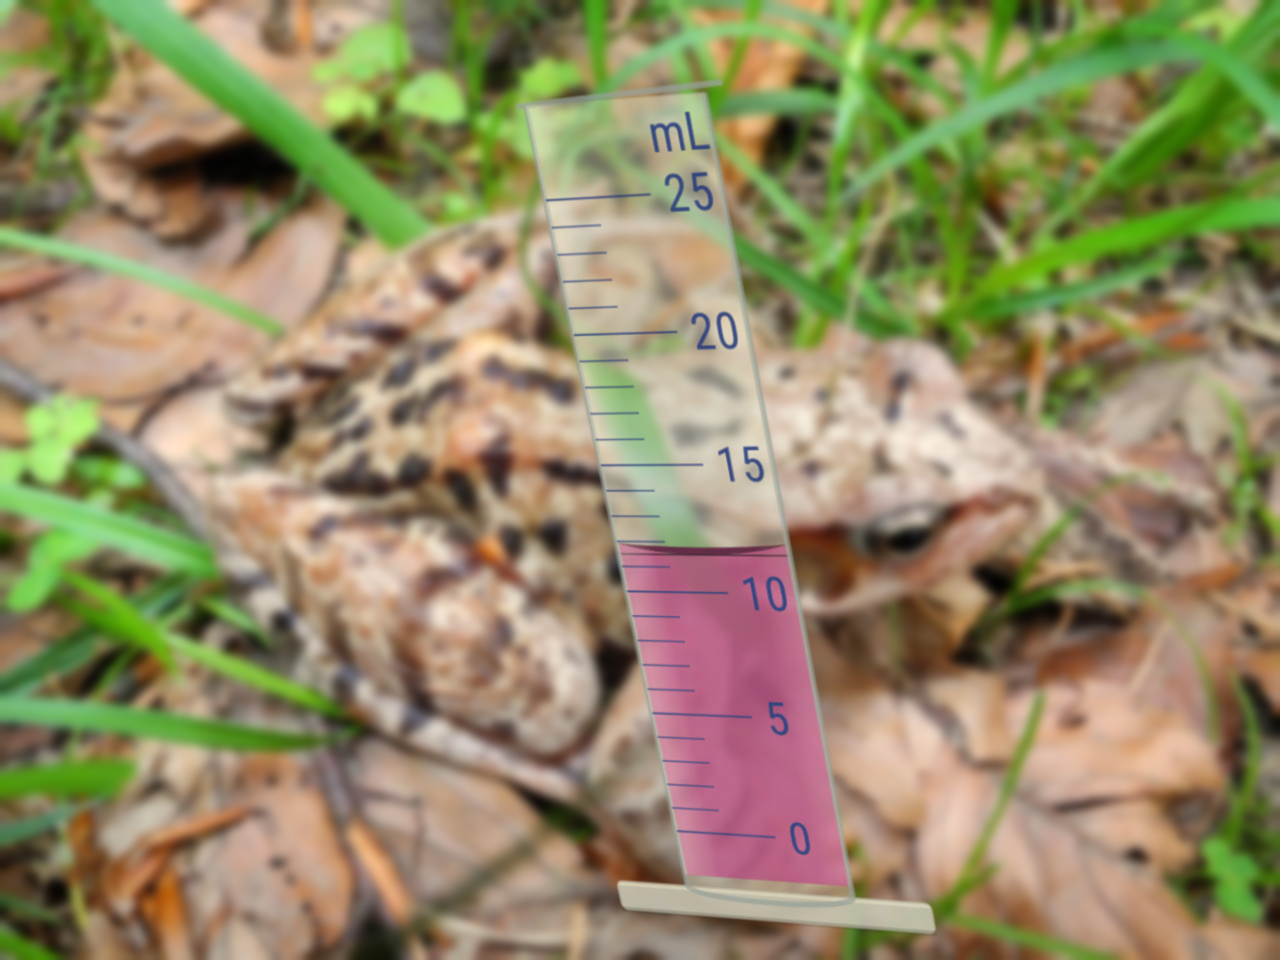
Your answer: 11.5 mL
